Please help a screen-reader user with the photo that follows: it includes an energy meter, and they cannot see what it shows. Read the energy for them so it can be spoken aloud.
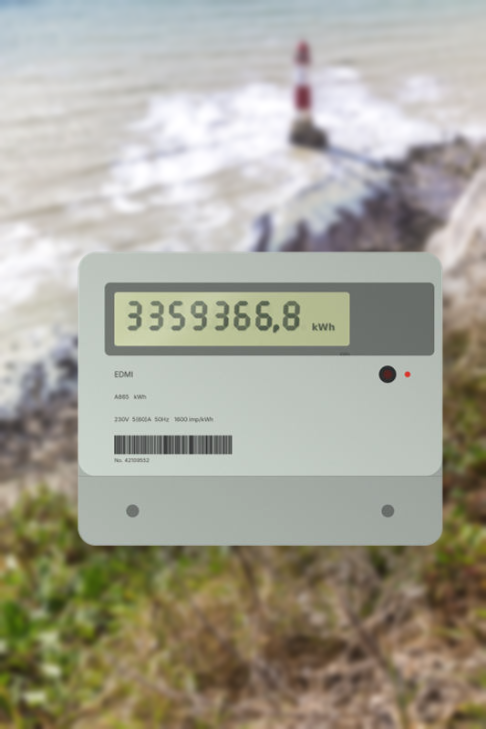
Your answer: 3359366.8 kWh
